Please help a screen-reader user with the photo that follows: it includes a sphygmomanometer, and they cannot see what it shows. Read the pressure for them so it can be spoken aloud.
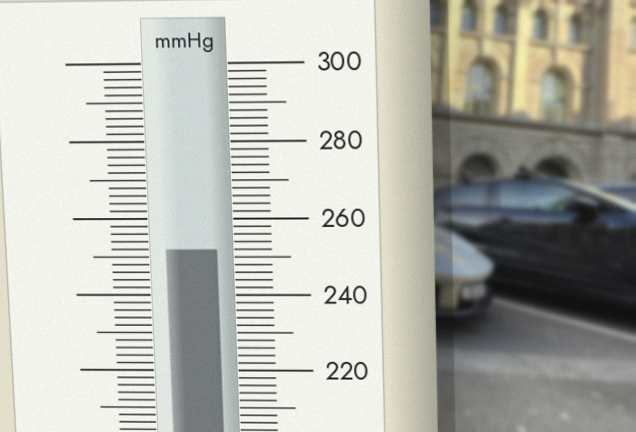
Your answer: 252 mmHg
